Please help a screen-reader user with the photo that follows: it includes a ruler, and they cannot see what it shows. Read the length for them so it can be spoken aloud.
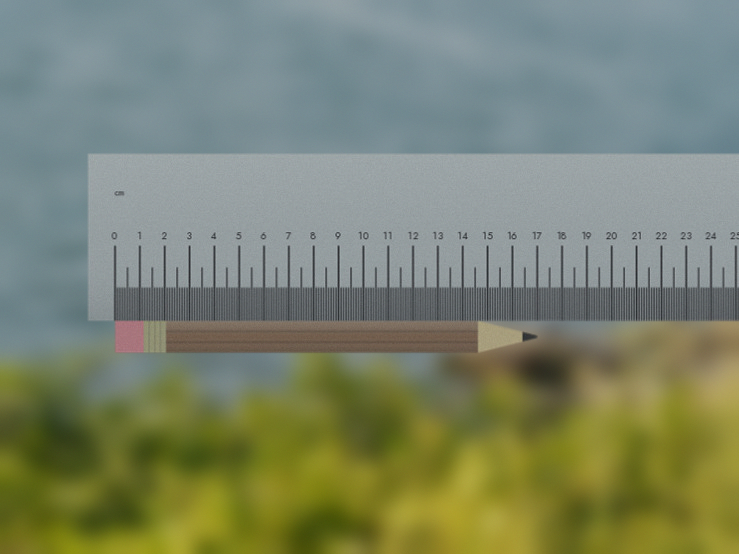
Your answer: 17 cm
